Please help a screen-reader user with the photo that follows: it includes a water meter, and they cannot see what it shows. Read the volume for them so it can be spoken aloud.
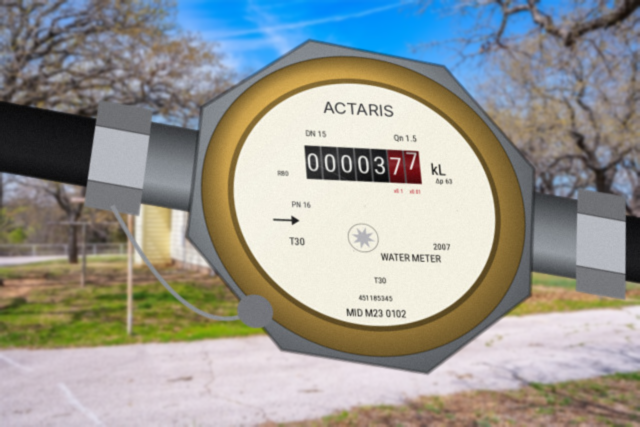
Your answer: 3.77 kL
